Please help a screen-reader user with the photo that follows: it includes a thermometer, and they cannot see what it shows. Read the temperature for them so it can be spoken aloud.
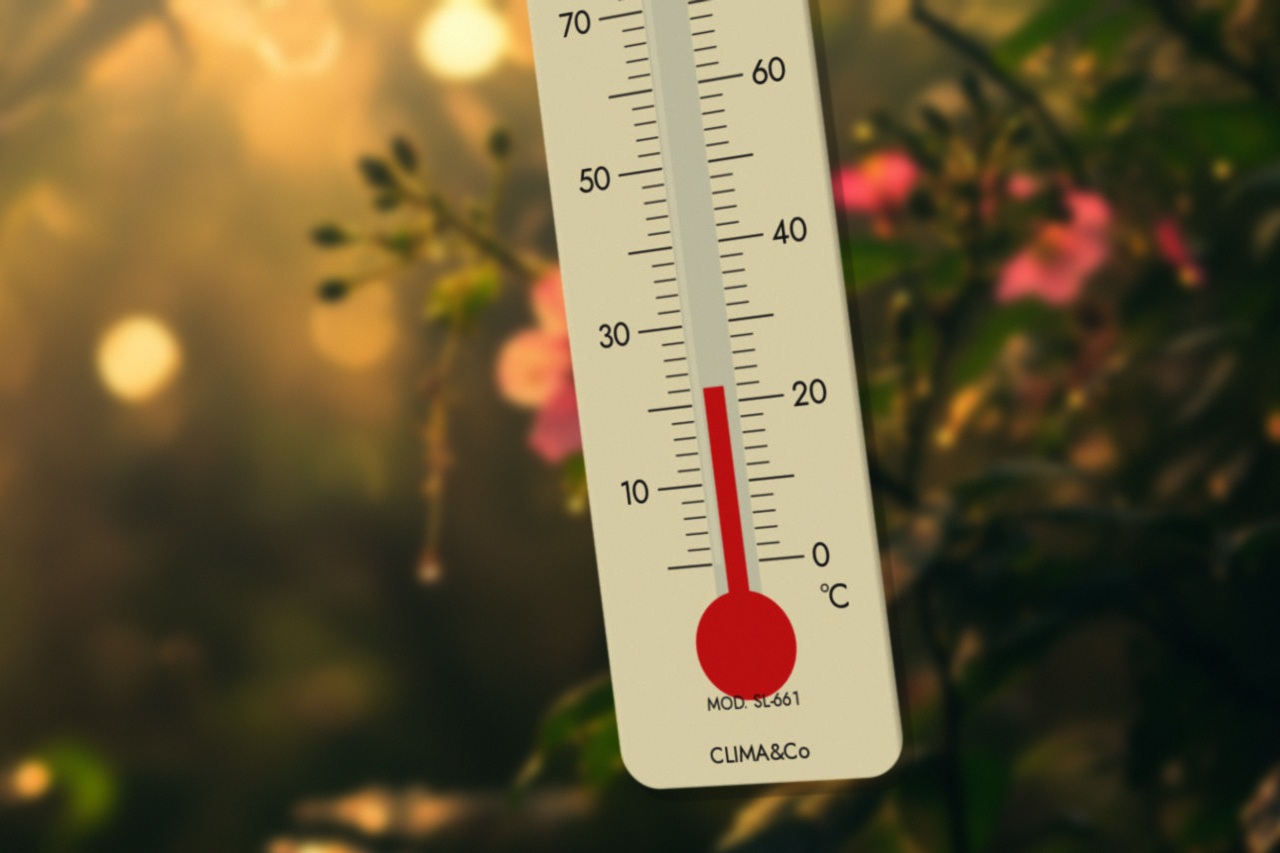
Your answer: 22 °C
